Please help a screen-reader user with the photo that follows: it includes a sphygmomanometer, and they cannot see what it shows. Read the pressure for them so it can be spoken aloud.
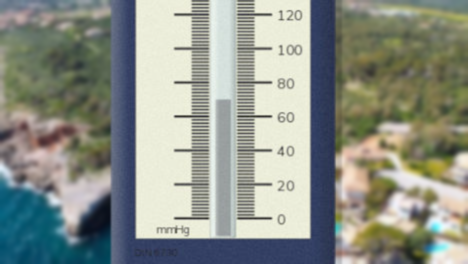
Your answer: 70 mmHg
